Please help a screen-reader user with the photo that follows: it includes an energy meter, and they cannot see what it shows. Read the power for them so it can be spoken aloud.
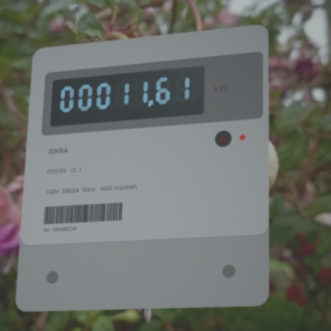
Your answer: 11.61 kW
